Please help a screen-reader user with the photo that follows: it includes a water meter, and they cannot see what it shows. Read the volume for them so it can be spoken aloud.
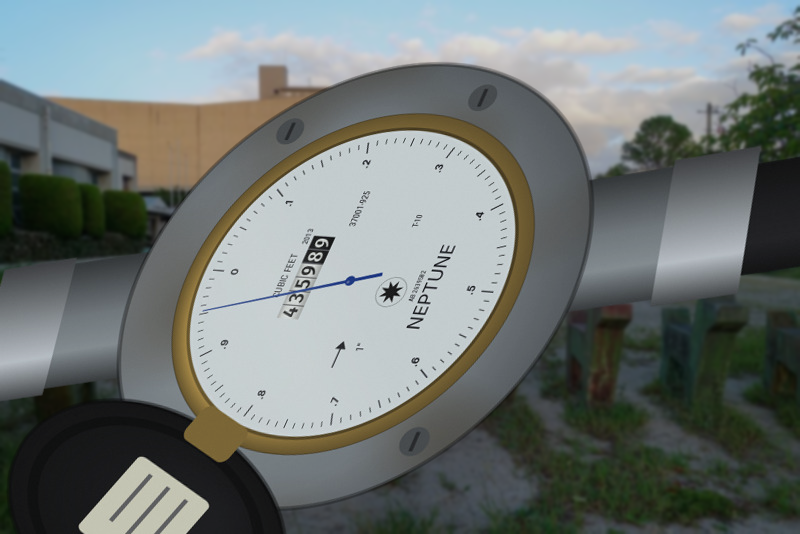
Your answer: 435988.95 ft³
